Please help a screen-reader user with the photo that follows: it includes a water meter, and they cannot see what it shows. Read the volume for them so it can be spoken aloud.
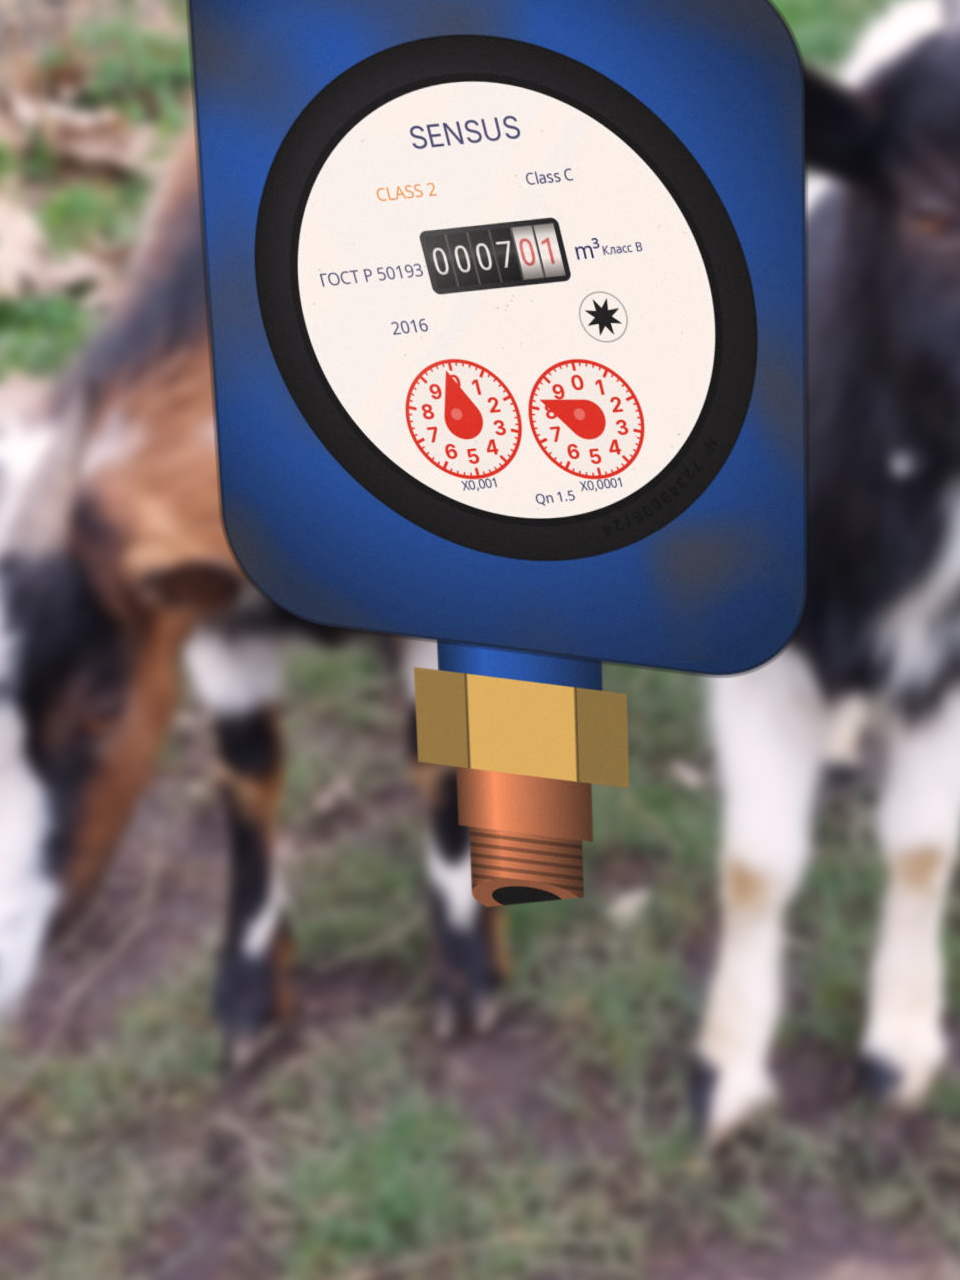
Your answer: 7.0098 m³
